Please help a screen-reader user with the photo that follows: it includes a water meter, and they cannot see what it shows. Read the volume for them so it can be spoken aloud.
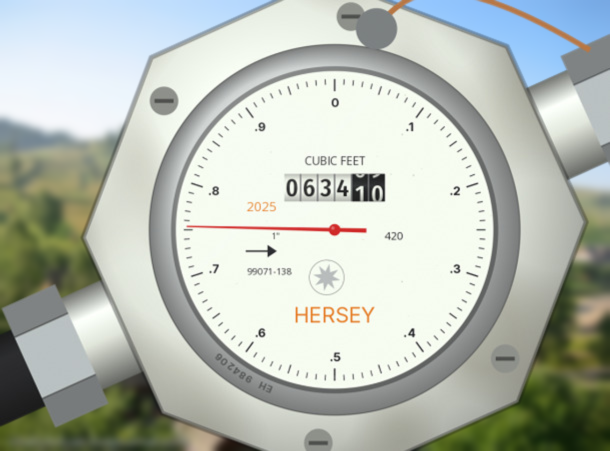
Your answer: 63409.75 ft³
